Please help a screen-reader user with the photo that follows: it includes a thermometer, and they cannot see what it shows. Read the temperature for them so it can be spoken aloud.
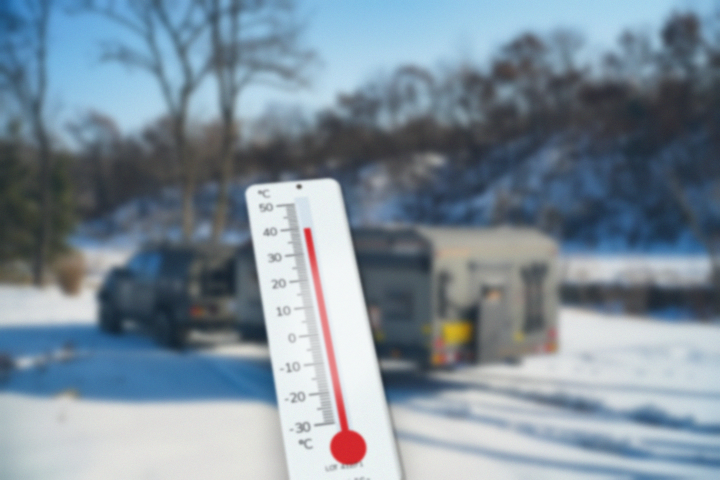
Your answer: 40 °C
